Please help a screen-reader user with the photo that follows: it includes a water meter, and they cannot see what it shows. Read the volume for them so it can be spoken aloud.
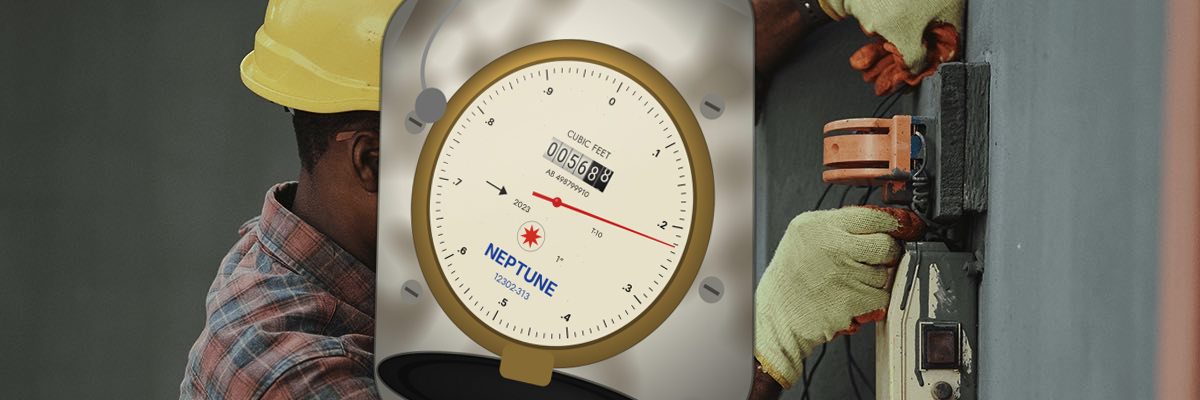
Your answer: 5688.22 ft³
